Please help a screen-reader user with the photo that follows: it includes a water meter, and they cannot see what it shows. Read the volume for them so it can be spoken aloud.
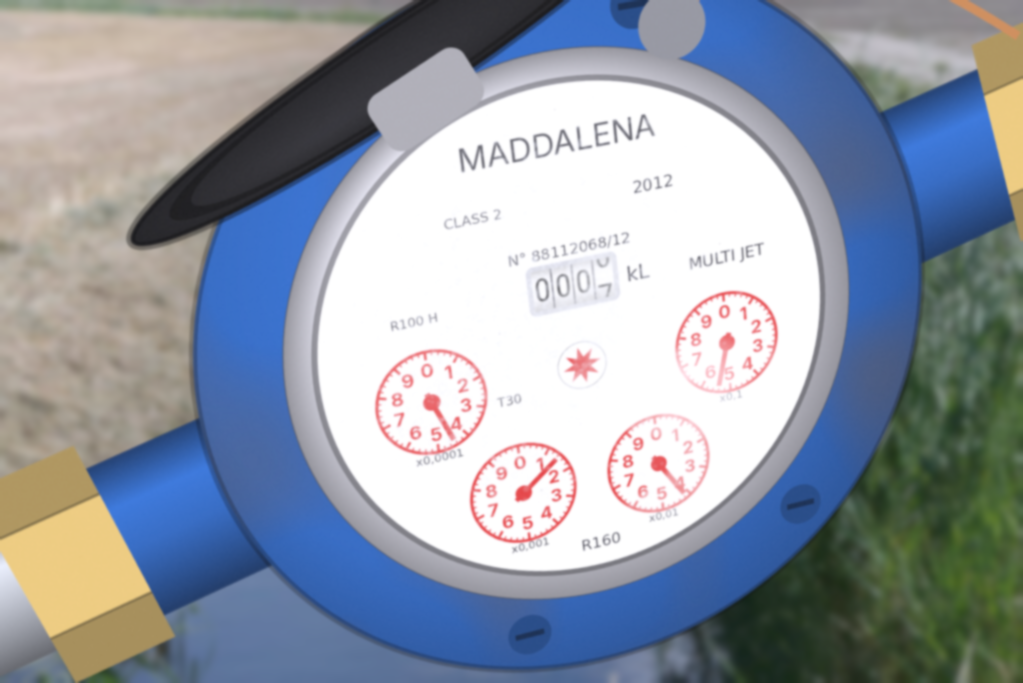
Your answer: 6.5414 kL
